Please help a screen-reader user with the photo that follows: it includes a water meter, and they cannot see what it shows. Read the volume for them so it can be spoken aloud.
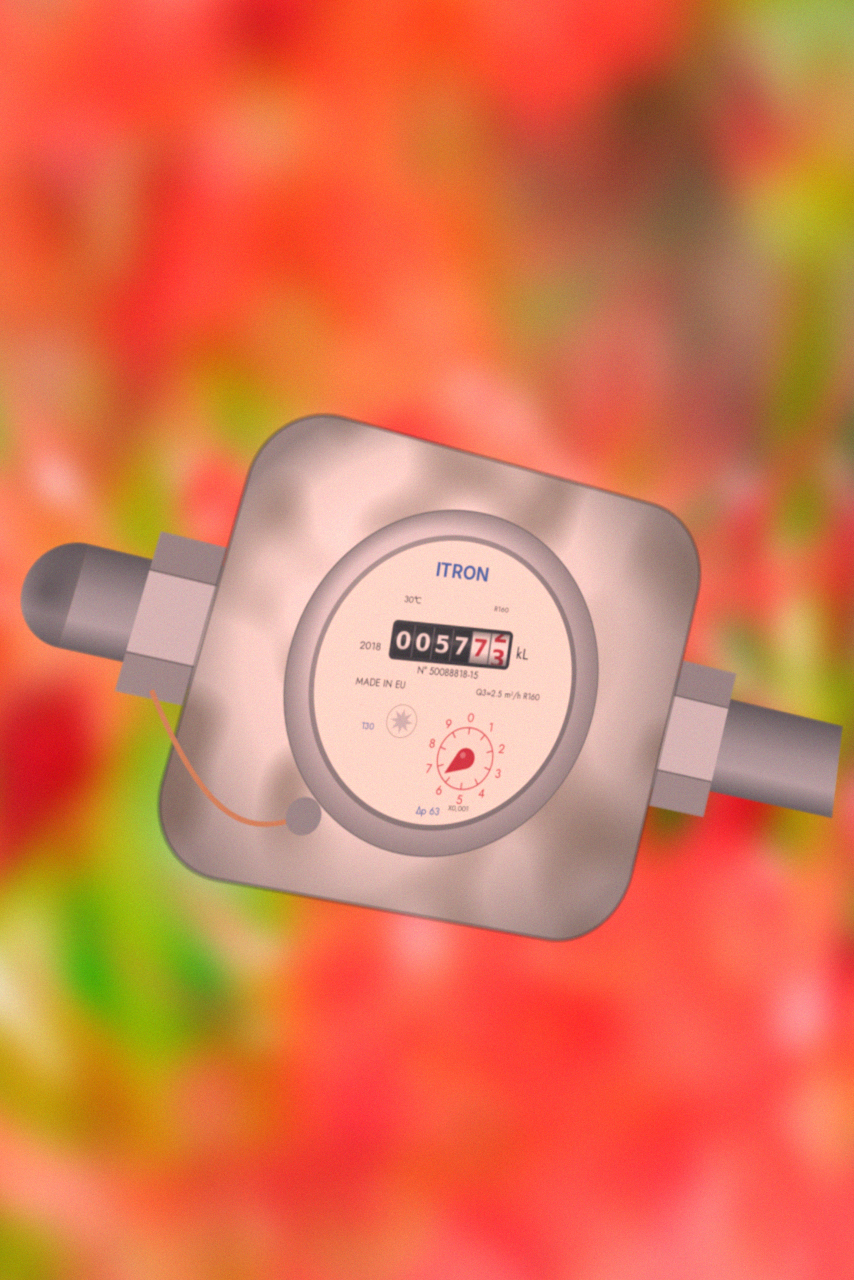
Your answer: 57.726 kL
